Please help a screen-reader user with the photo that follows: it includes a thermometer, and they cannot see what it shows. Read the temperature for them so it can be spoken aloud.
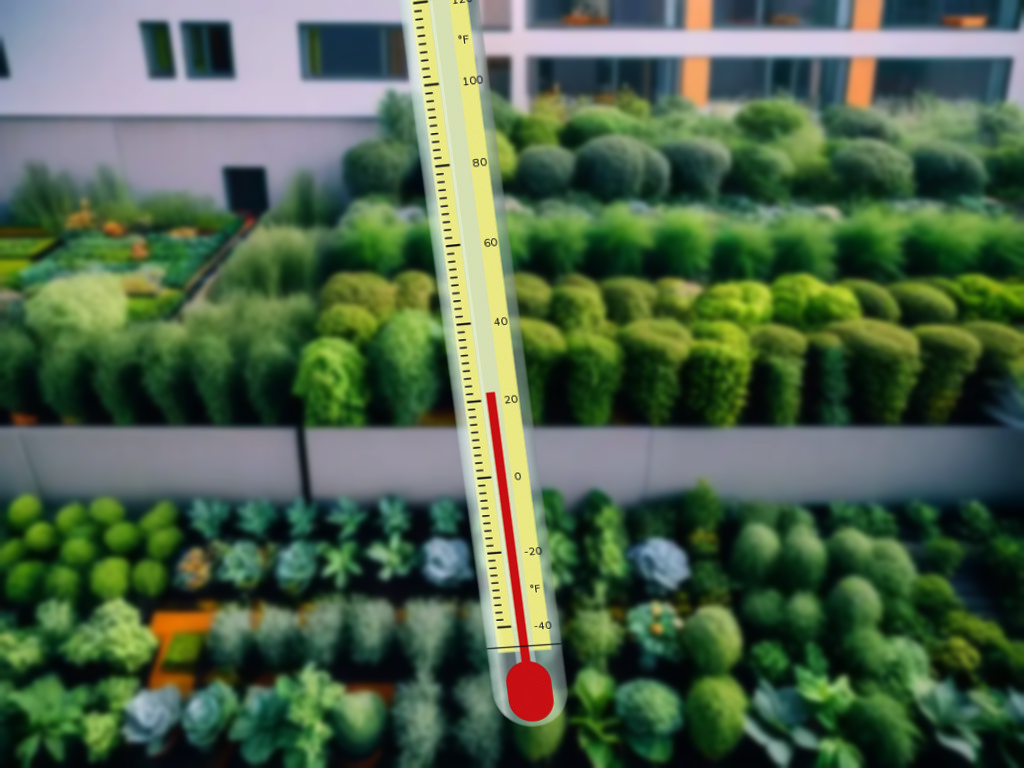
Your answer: 22 °F
